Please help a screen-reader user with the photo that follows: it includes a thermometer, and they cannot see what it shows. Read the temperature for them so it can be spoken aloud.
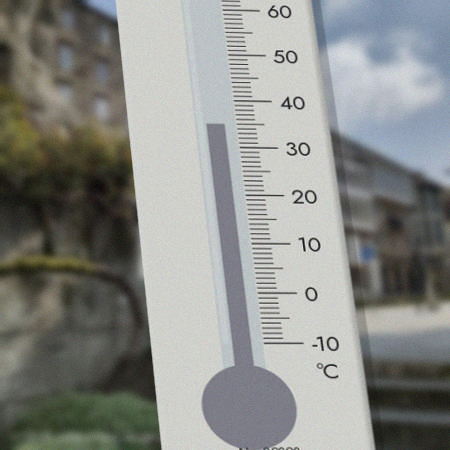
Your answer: 35 °C
